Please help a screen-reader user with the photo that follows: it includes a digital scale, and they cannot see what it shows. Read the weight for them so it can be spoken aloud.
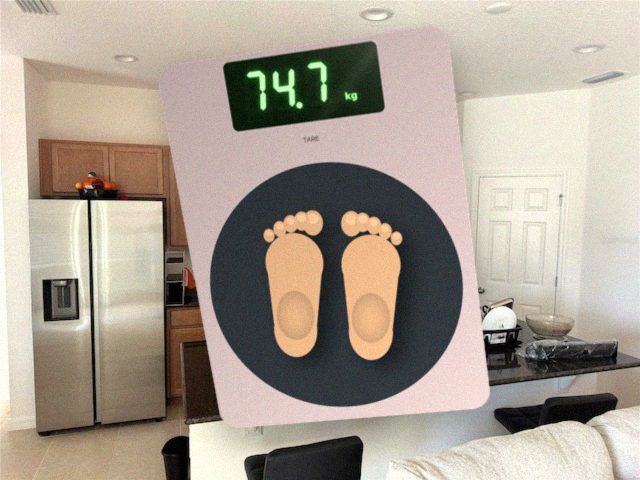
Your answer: 74.7 kg
